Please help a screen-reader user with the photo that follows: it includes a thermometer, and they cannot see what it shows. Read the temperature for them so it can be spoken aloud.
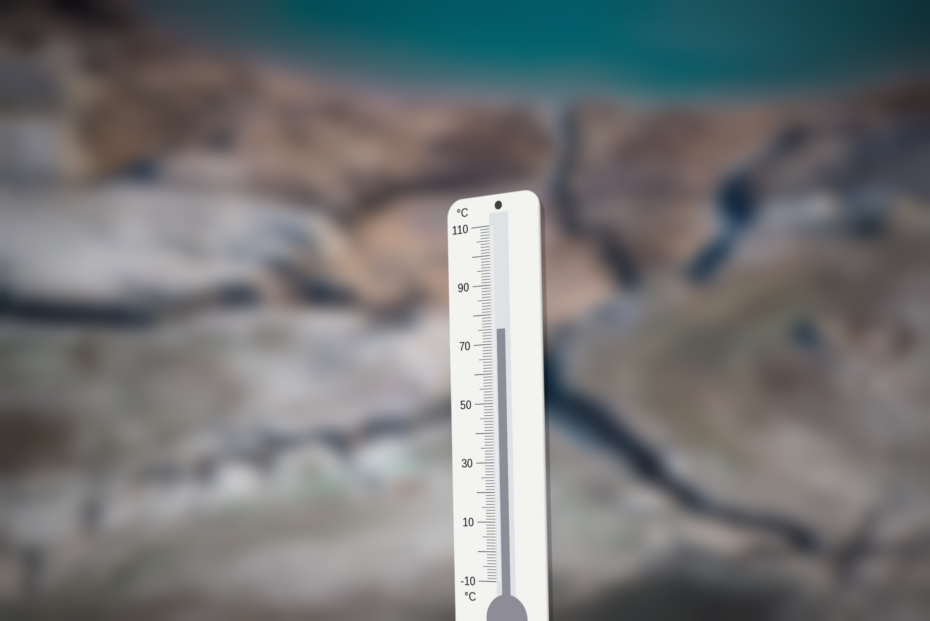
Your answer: 75 °C
